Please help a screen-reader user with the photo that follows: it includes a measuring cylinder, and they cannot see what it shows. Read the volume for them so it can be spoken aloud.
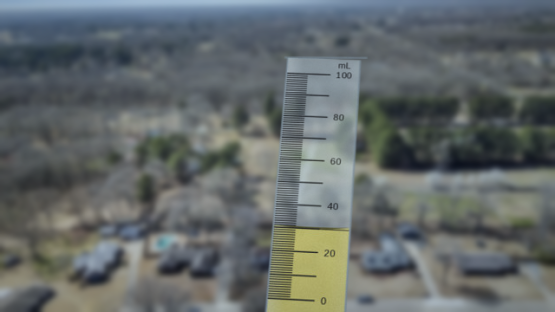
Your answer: 30 mL
